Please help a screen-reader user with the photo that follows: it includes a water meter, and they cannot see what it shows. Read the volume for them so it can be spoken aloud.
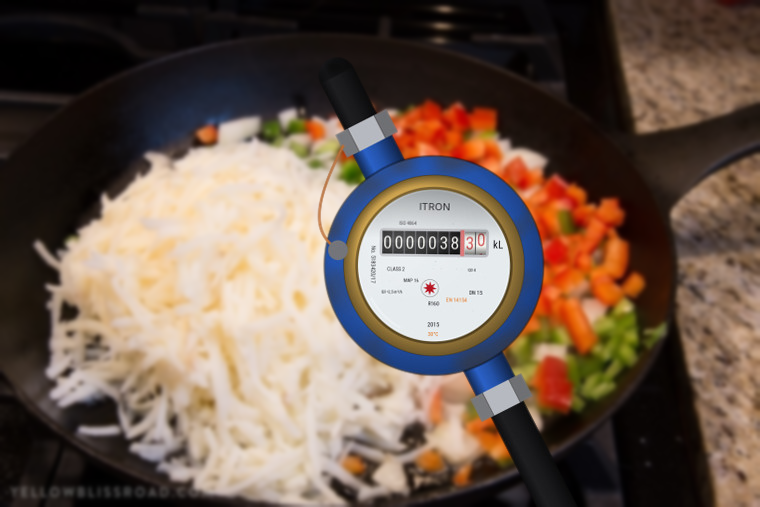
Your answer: 38.30 kL
